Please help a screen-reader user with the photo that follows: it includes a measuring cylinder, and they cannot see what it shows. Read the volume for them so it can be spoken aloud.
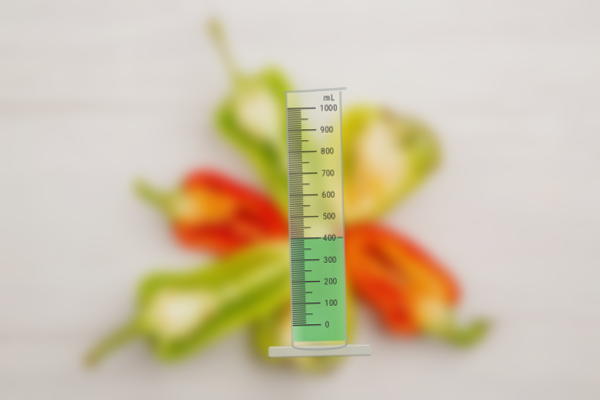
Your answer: 400 mL
